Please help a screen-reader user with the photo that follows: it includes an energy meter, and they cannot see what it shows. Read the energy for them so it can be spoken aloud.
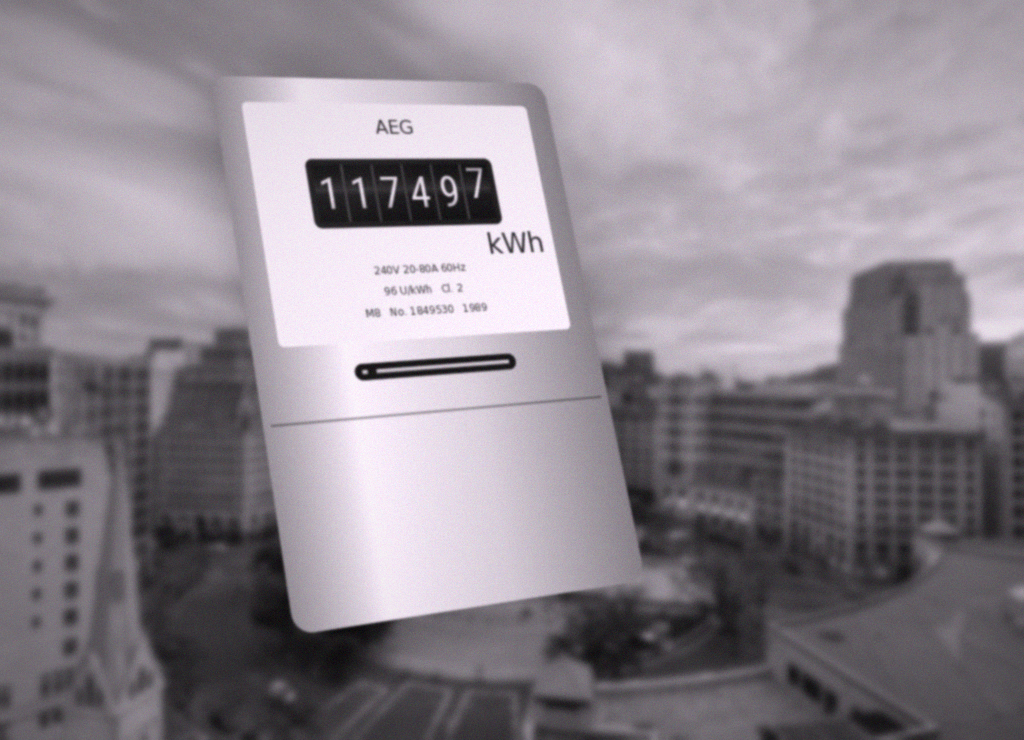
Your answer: 117497 kWh
